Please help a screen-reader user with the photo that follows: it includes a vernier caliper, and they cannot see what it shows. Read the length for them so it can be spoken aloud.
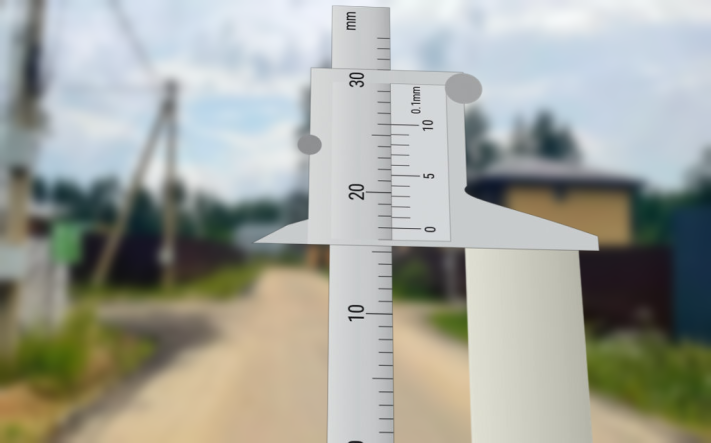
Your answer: 17.0 mm
